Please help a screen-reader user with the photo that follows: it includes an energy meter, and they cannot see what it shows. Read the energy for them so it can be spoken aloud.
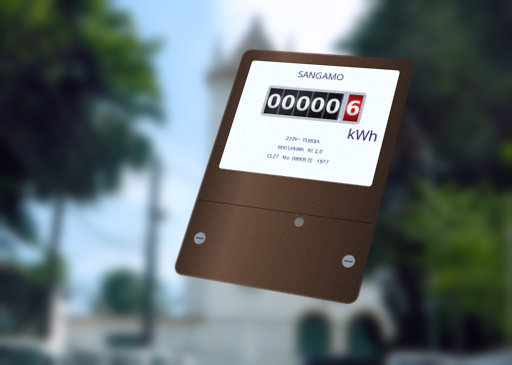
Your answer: 0.6 kWh
